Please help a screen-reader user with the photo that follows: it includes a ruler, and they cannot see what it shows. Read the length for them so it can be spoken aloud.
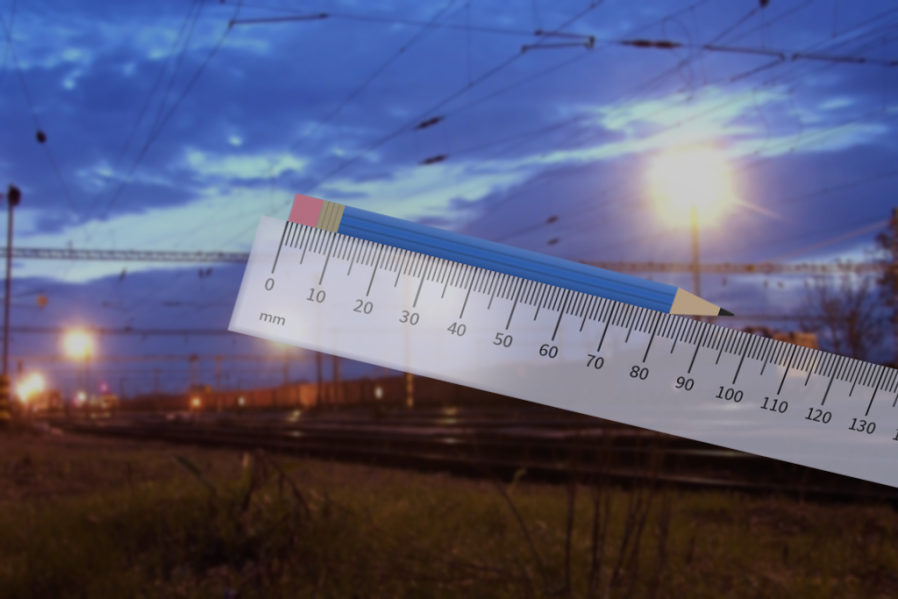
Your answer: 95 mm
